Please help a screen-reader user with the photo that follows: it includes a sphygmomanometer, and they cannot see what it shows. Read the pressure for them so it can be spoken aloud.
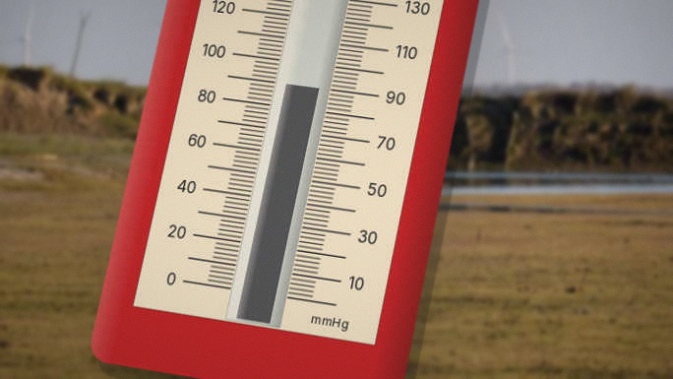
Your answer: 90 mmHg
